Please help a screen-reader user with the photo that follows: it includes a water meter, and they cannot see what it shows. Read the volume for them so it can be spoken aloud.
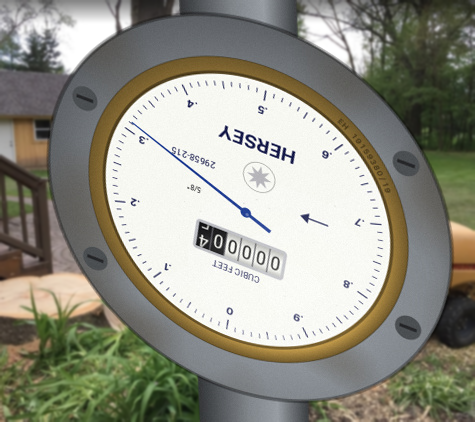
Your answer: 4.31 ft³
